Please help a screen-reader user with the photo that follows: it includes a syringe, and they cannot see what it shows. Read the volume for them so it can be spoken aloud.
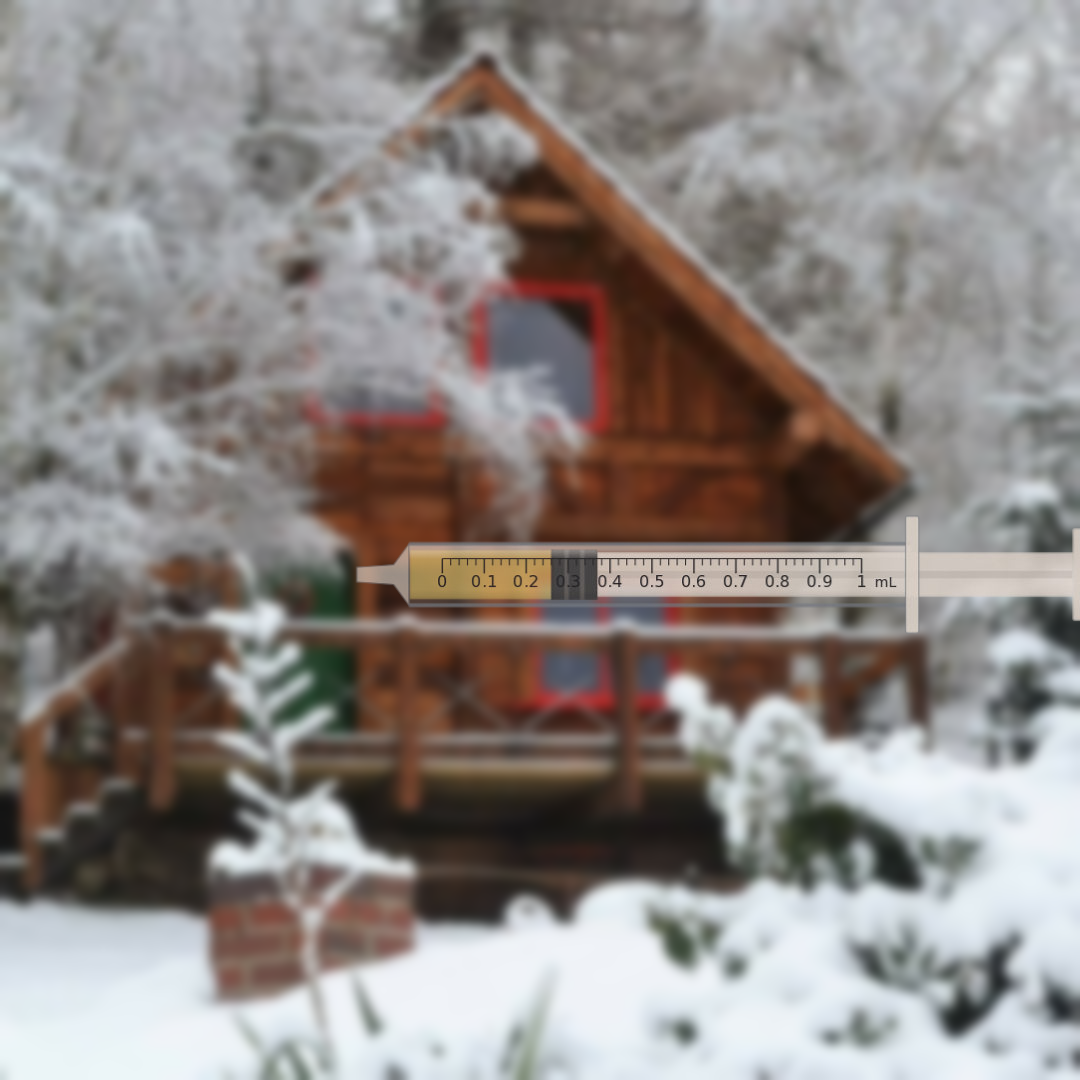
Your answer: 0.26 mL
